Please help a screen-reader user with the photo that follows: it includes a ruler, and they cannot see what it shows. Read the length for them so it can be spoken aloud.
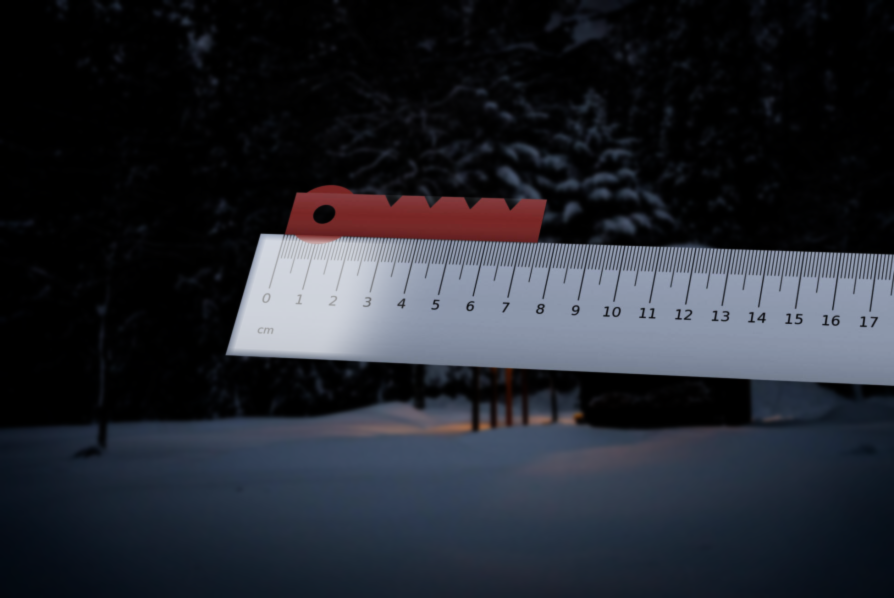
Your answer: 7.5 cm
